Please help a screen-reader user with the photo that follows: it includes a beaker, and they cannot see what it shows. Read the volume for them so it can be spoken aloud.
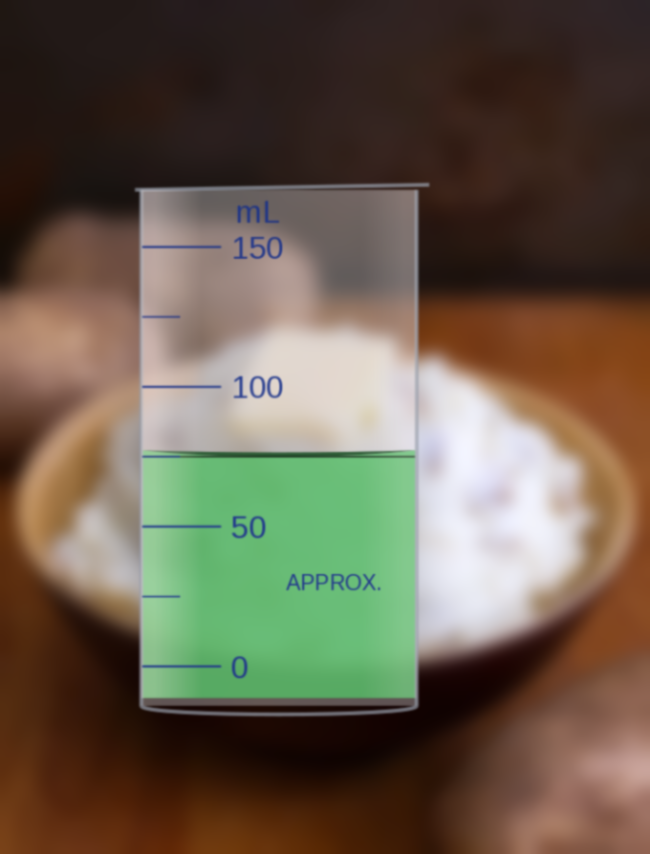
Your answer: 75 mL
